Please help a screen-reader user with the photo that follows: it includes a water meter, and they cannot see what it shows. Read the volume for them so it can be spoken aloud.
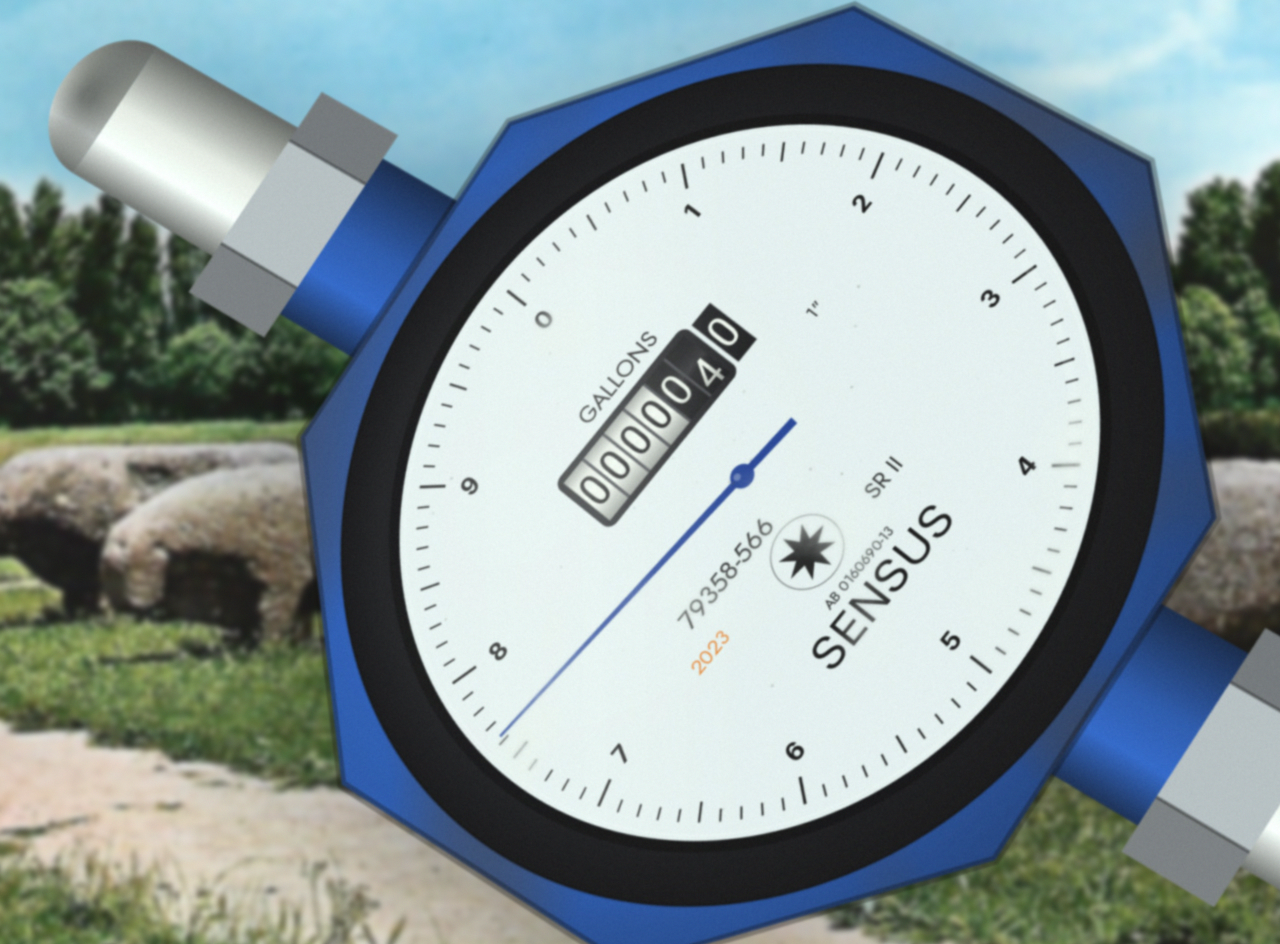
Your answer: 37.6 gal
